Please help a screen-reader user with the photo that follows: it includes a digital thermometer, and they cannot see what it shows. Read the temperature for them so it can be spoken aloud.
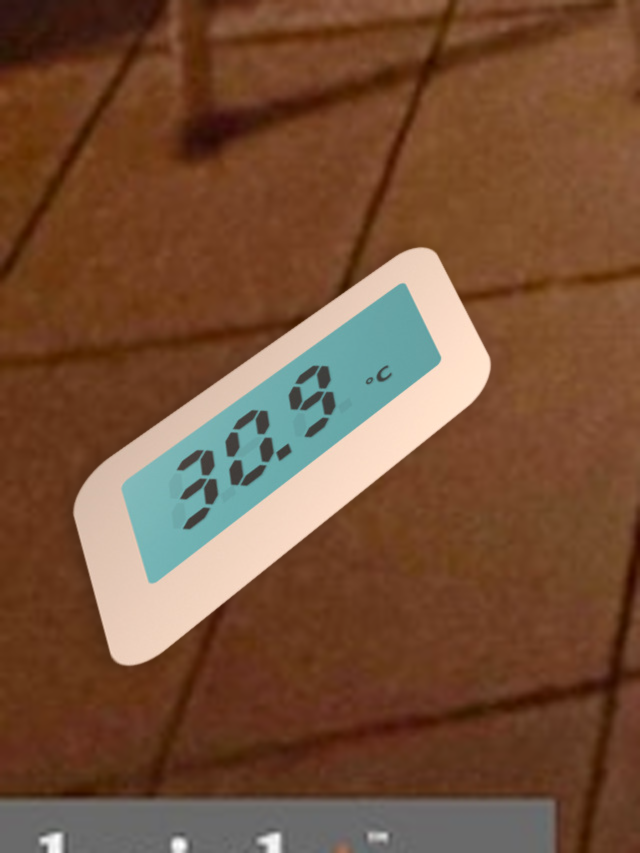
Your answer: 30.9 °C
